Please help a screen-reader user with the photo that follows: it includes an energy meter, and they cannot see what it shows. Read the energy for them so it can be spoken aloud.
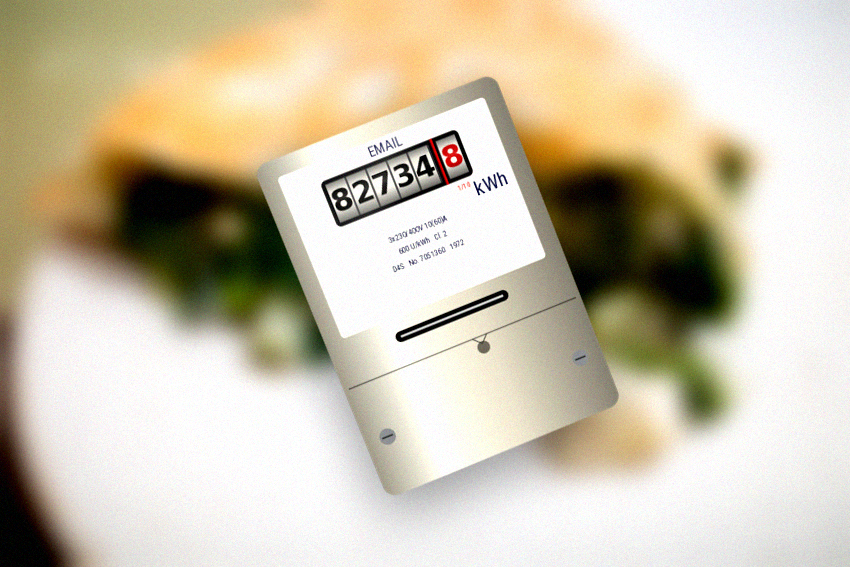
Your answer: 82734.8 kWh
